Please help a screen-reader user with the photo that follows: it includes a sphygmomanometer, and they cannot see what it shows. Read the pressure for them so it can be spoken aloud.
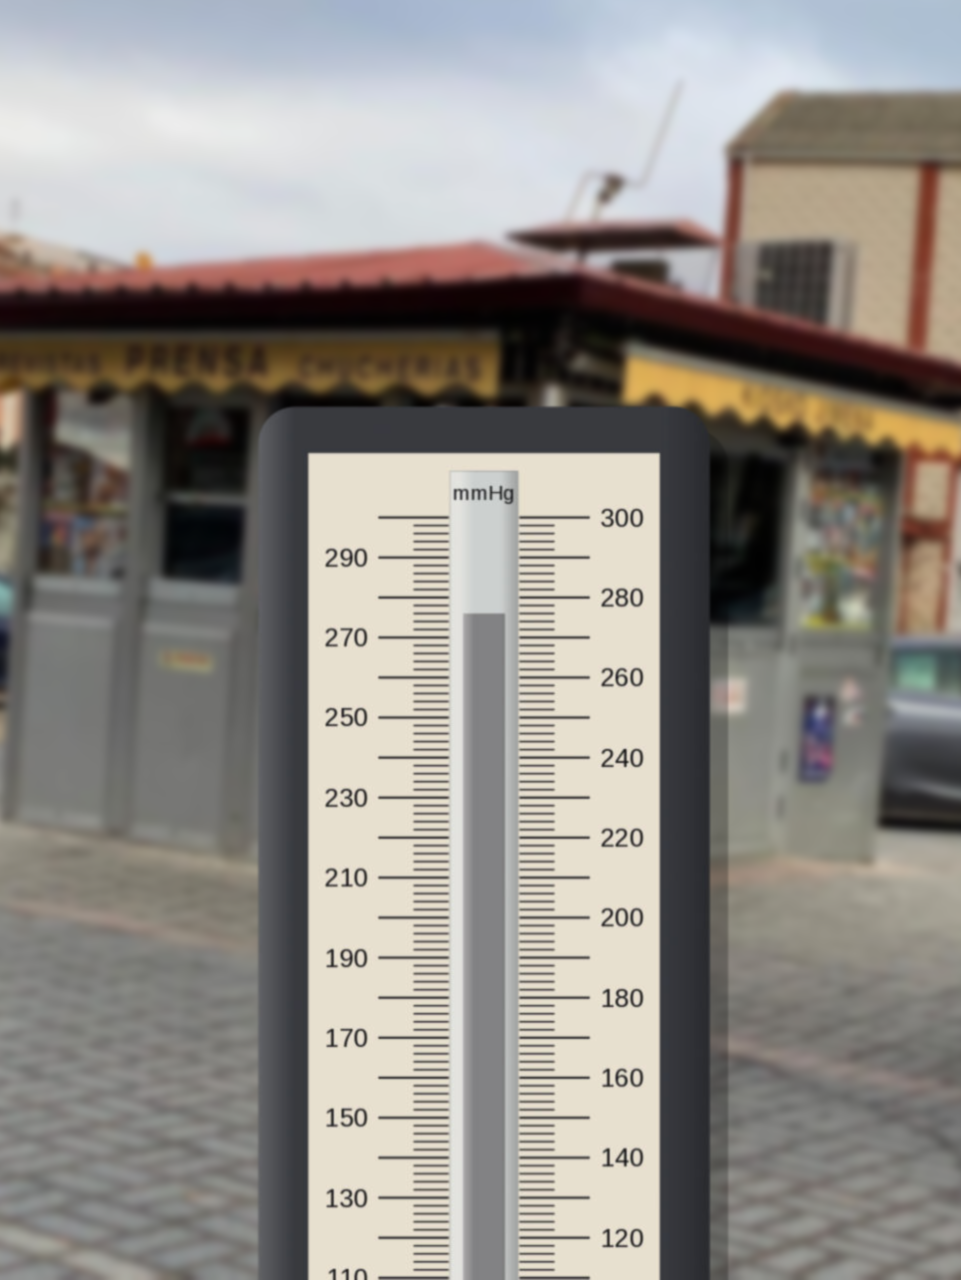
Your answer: 276 mmHg
